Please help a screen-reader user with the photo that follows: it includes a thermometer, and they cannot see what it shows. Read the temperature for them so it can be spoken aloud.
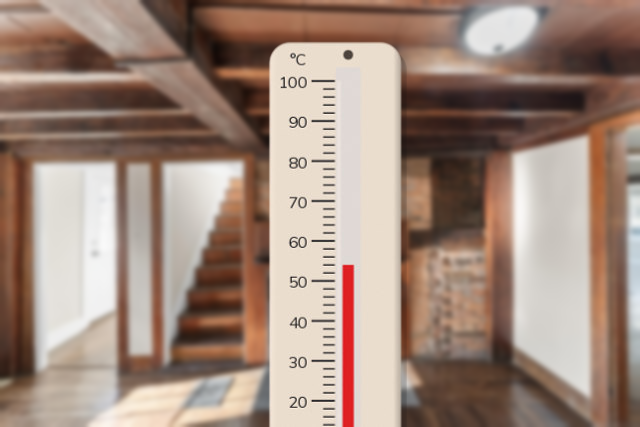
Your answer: 54 °C
